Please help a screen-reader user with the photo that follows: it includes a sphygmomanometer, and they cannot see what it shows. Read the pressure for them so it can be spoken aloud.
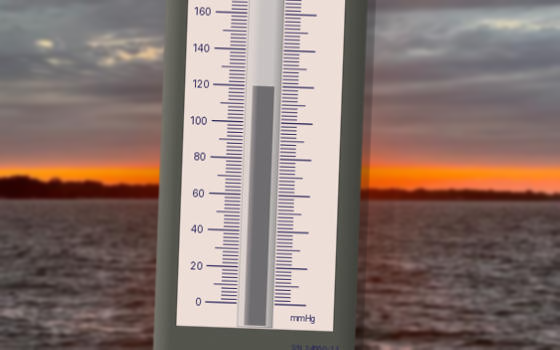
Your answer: 120 mmHg
